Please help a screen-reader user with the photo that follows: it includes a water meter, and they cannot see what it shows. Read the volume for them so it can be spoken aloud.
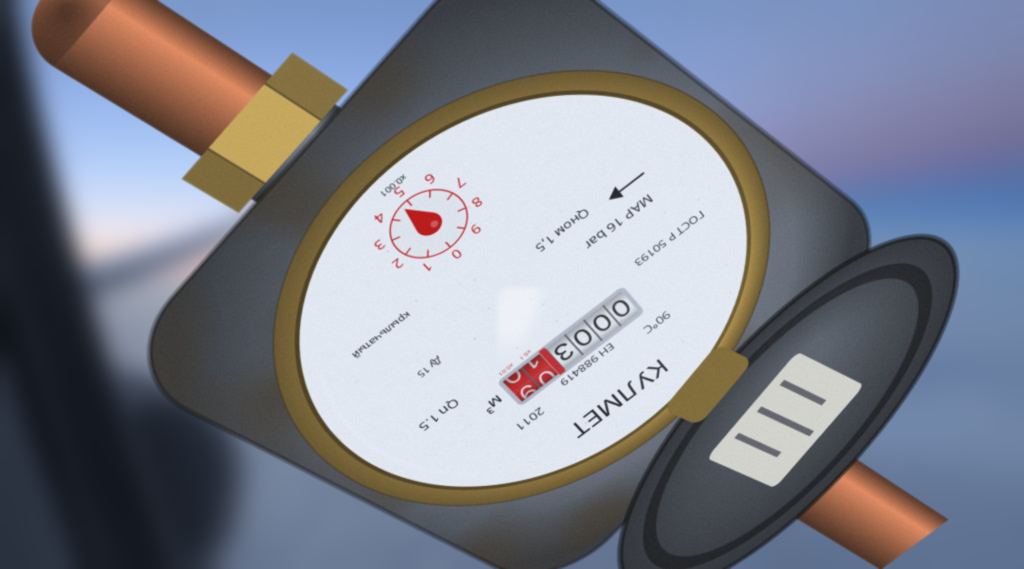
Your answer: 3.094 m³
